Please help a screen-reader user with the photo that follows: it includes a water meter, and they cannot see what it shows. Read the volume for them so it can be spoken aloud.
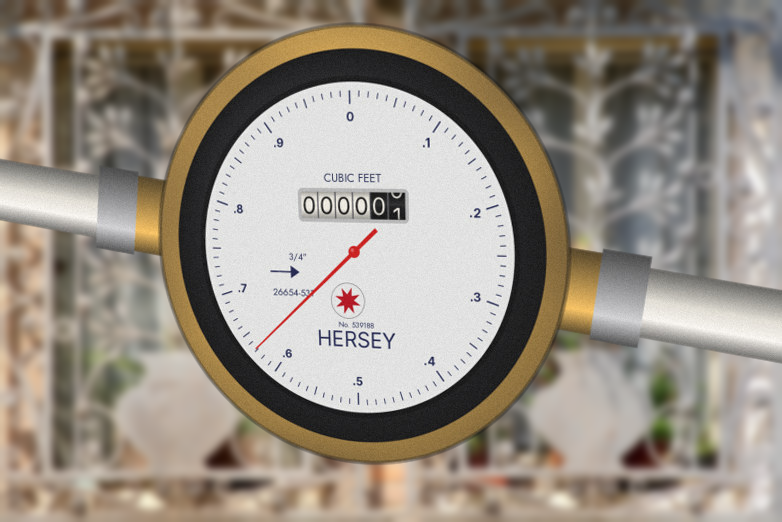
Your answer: 0.63 ft³
